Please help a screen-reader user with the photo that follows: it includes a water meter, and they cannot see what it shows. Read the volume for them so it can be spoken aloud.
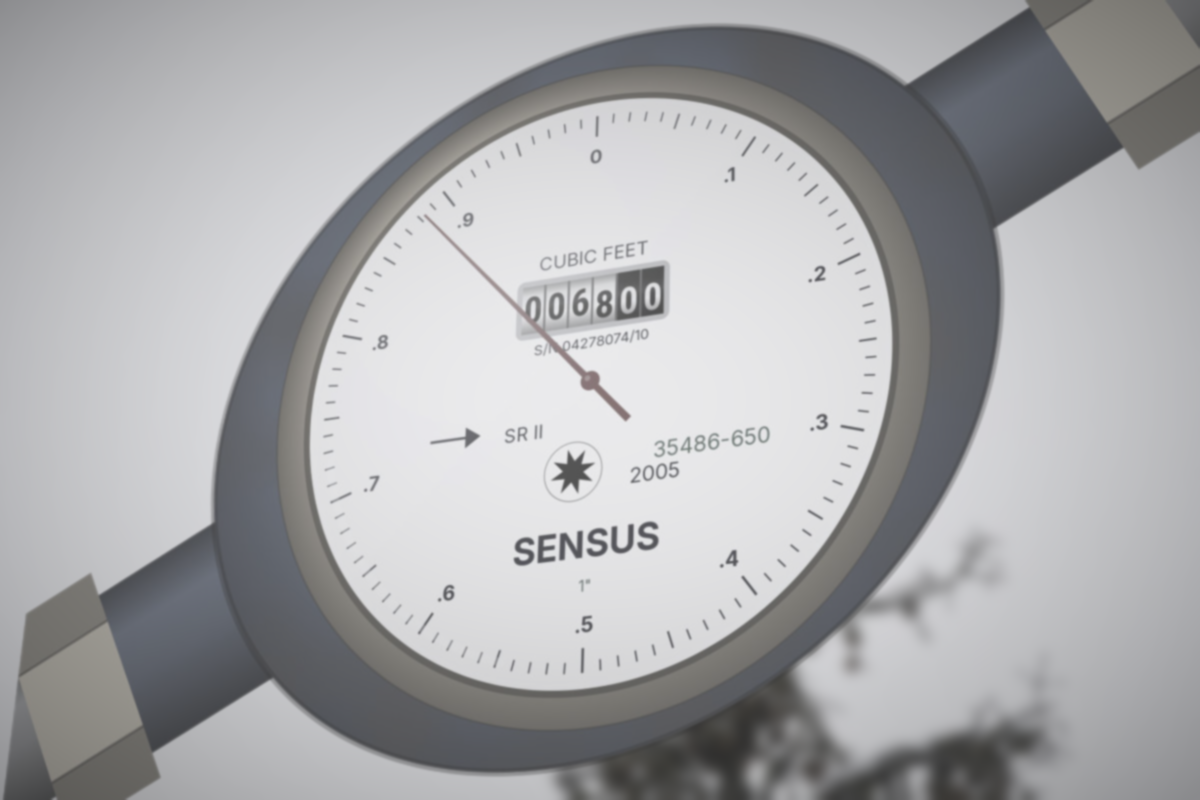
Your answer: 6799.88 ft³
